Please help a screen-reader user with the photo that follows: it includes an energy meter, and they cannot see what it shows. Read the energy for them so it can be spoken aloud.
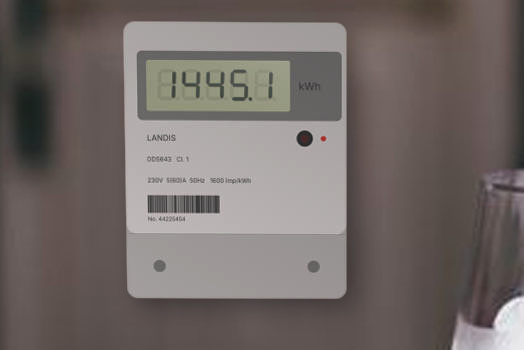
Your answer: 1445.1 kWh
